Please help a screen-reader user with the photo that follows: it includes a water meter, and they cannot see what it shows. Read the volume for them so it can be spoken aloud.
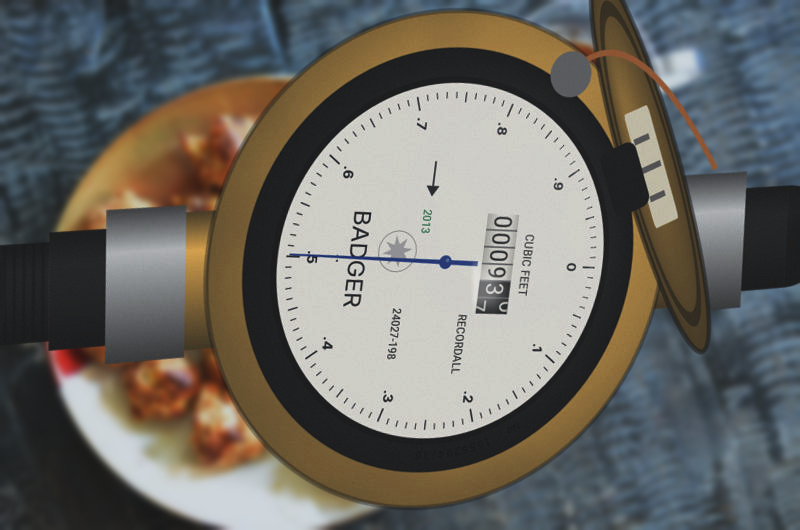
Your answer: 936.50 ft³
